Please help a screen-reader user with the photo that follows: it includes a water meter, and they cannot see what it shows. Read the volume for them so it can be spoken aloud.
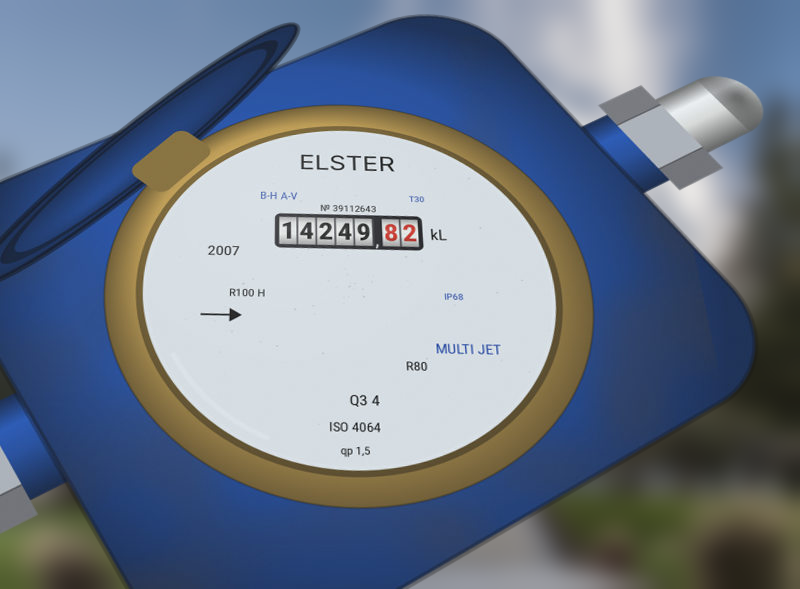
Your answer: 14249.82 kL
